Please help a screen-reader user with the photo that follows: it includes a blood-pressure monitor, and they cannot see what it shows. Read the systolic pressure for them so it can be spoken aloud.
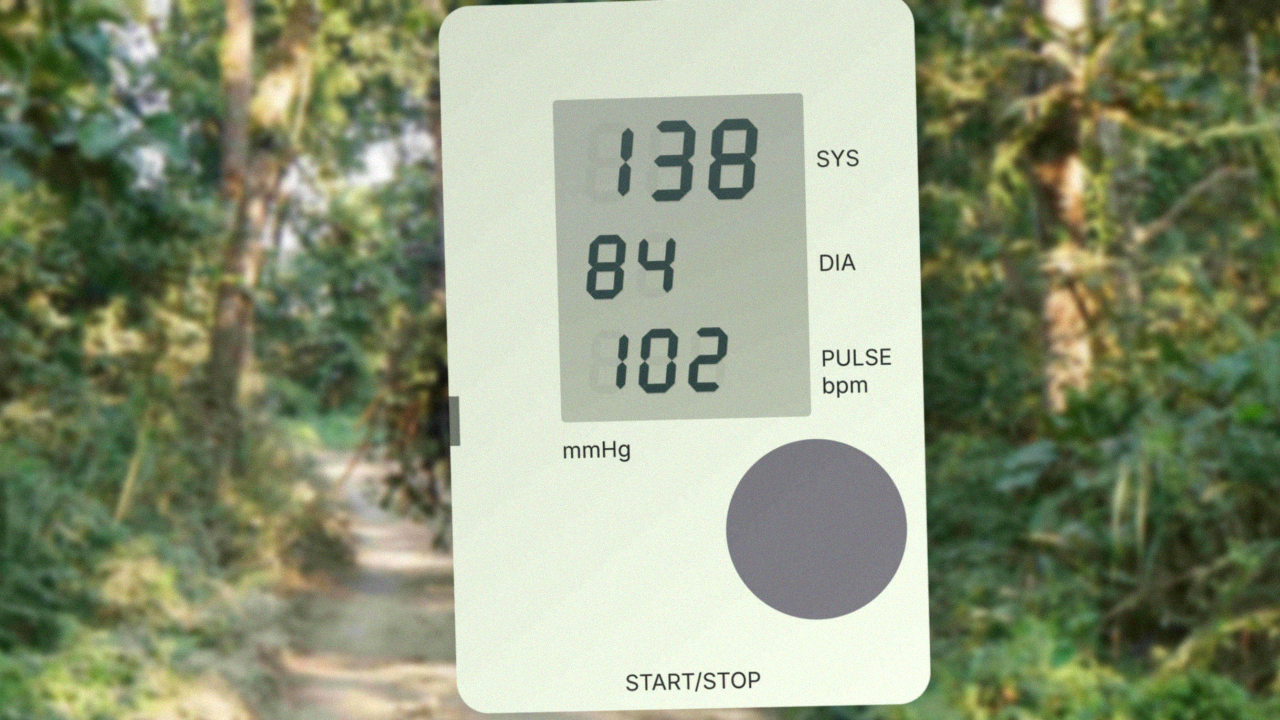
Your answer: 138 mmHg
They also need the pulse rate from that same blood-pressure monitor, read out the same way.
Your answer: 102 bpm
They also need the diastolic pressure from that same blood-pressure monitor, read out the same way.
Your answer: 84 mmHg
